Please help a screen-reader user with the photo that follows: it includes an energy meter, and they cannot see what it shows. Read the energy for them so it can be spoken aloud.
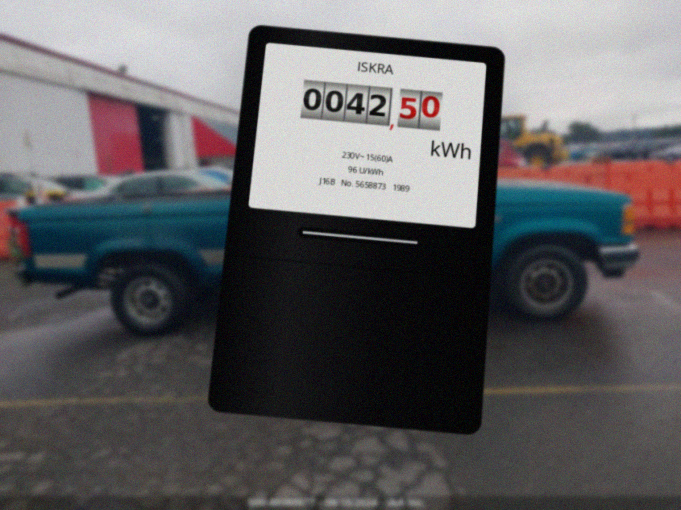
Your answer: 42.50 kWh
